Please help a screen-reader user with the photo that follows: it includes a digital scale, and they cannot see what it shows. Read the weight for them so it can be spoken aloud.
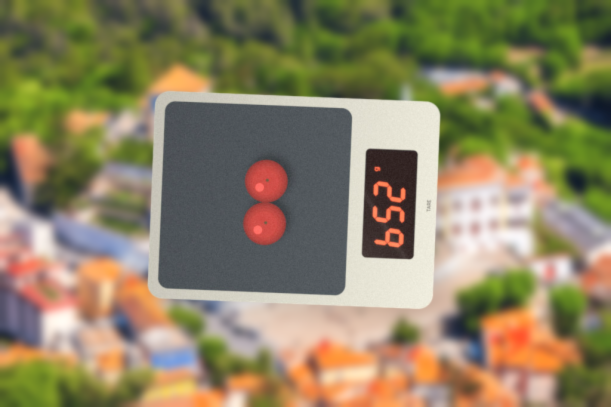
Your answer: 652 g
